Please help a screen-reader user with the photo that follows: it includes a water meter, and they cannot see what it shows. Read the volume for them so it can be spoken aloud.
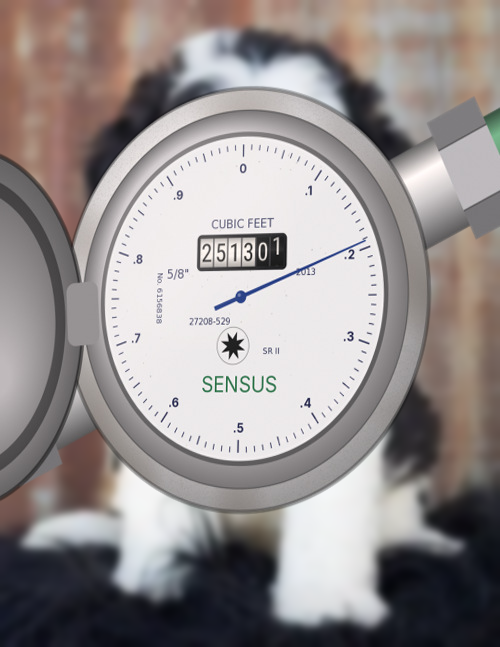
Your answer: 251301.19 ft³
